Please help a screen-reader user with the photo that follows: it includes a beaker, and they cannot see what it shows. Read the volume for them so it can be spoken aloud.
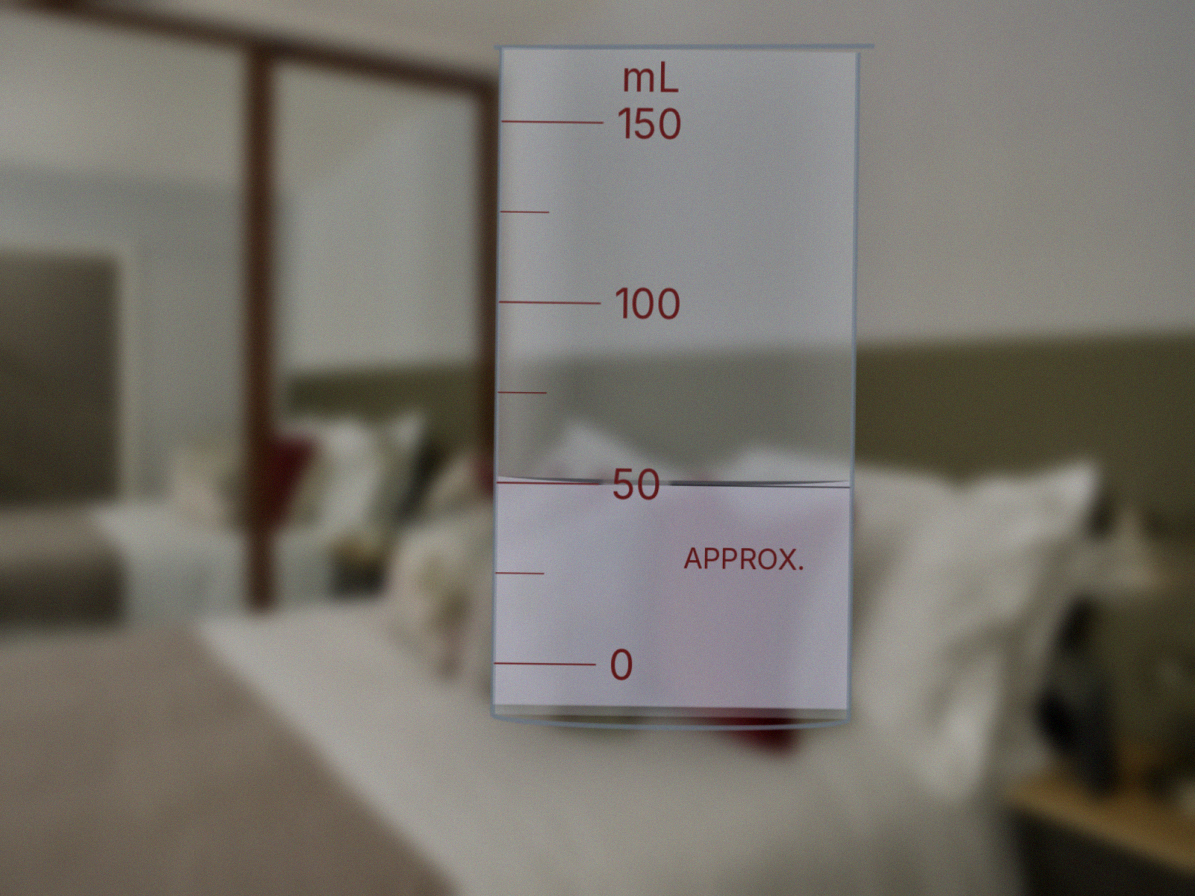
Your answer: 50 mL
